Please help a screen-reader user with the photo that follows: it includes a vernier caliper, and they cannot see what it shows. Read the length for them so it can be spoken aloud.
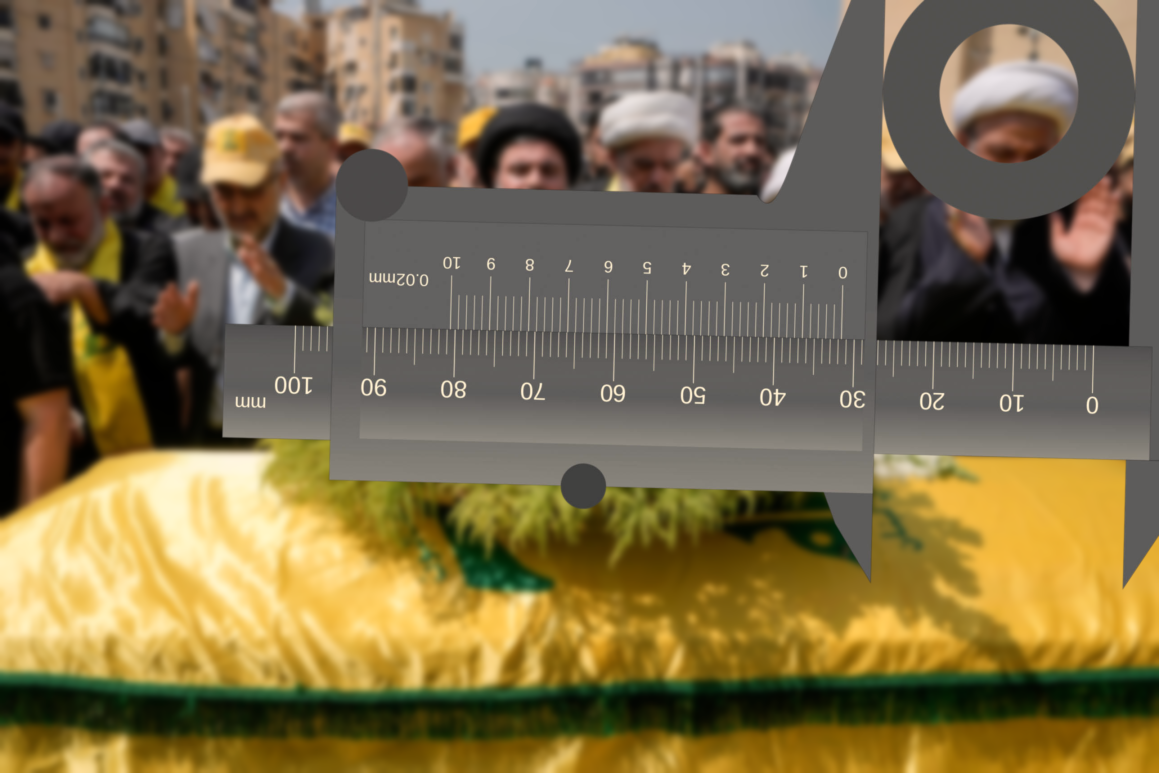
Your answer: 31.6 mm
